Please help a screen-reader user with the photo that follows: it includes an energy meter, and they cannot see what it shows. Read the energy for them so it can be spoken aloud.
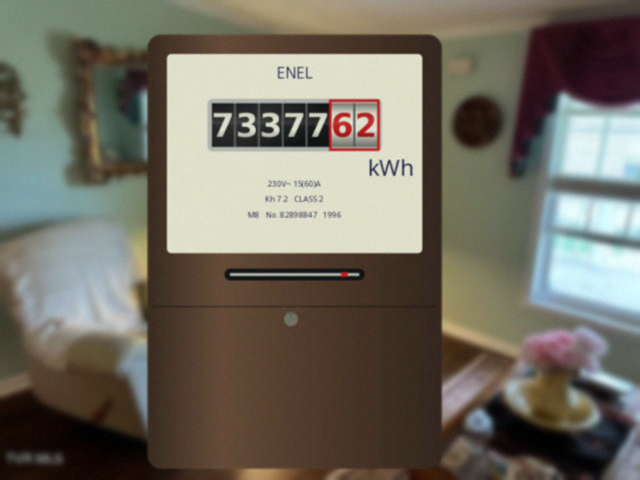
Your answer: 73377.62 kWh
